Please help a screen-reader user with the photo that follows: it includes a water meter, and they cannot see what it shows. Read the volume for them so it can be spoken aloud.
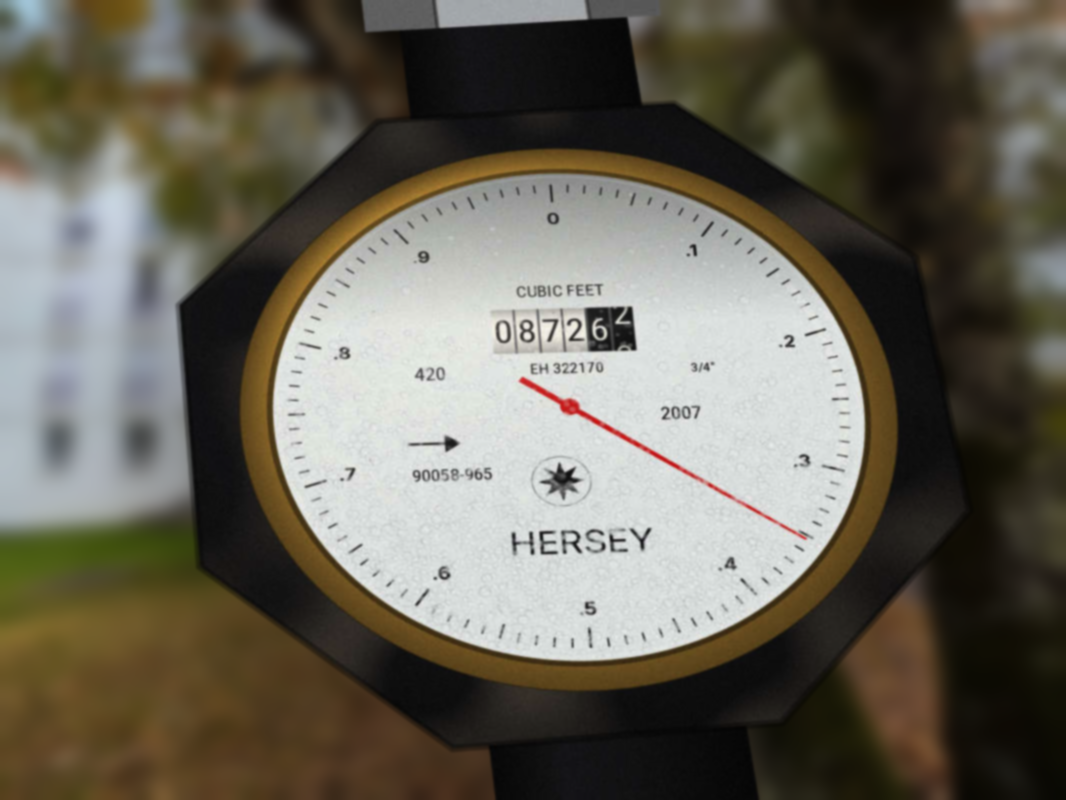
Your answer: 87262.35 ft³
